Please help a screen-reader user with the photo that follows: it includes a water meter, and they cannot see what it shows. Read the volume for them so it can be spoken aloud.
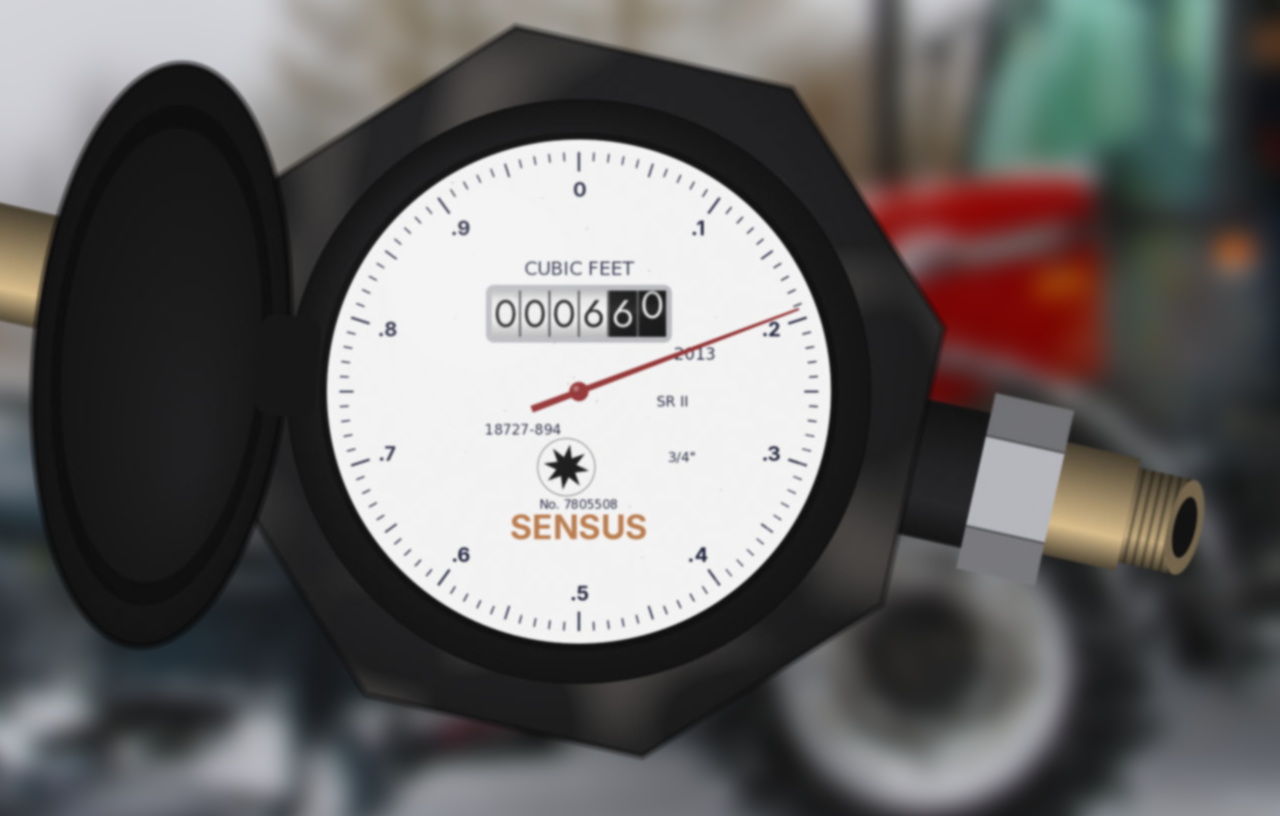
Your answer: 660.19 ft³
